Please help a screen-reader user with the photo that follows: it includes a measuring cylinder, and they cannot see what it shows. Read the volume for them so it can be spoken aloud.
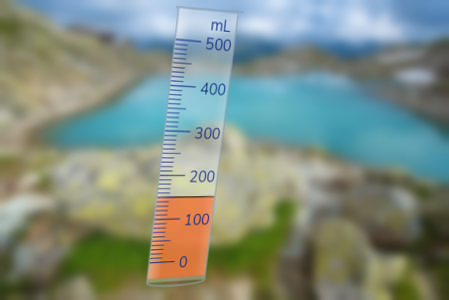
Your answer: 150 mL
